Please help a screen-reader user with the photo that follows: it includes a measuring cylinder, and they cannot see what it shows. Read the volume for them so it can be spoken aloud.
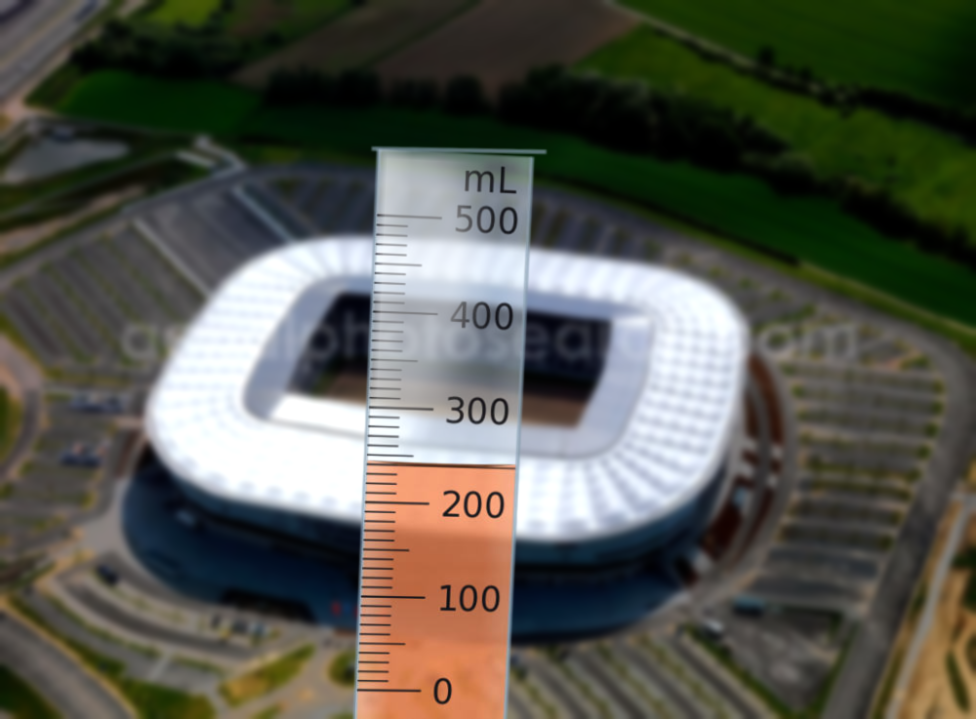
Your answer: 240 mL
